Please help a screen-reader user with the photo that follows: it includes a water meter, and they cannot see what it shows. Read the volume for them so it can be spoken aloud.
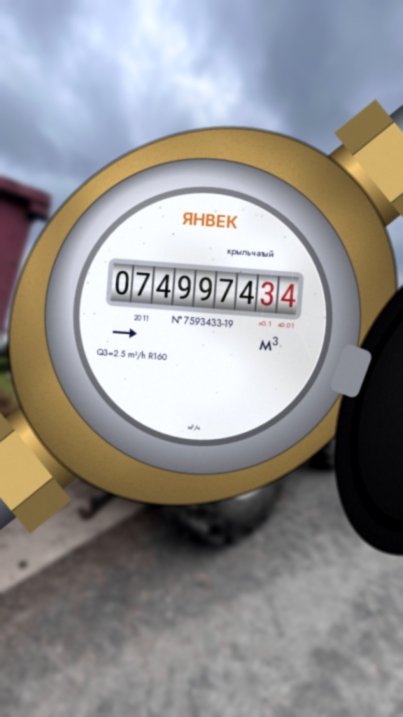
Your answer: 749974.34 m³
